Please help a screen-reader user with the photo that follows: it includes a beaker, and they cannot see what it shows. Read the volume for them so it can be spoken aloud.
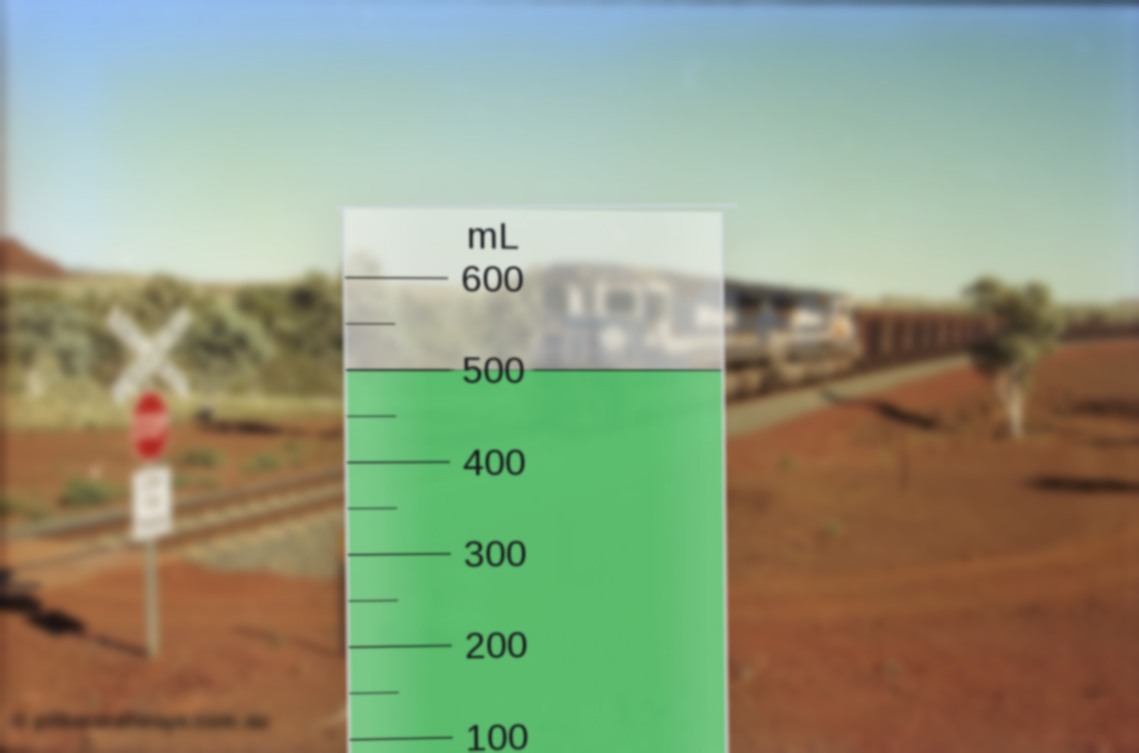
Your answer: 500 mL
